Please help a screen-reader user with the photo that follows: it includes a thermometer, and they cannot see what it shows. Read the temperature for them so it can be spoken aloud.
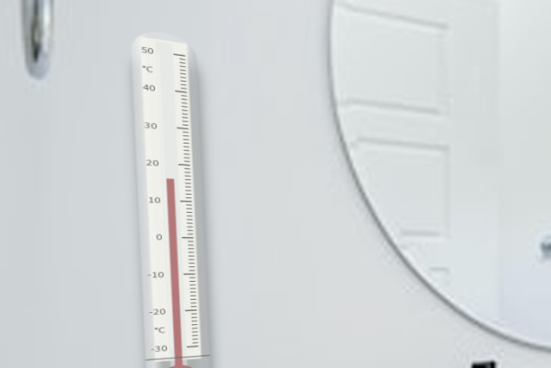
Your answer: 16 °C
